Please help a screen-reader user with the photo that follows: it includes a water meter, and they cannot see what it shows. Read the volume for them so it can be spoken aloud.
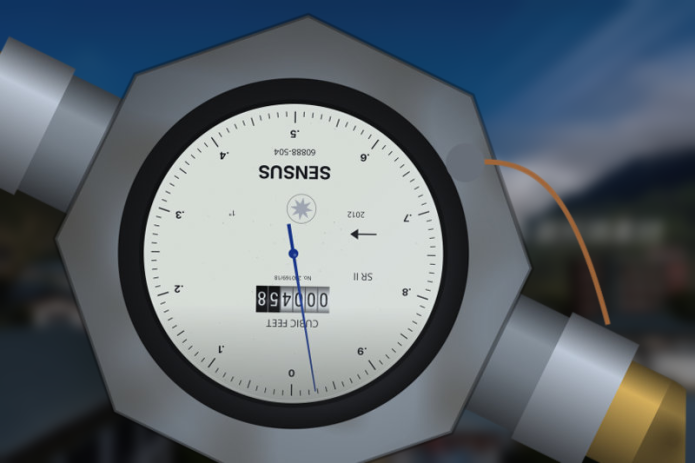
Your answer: 457.97 ft³
